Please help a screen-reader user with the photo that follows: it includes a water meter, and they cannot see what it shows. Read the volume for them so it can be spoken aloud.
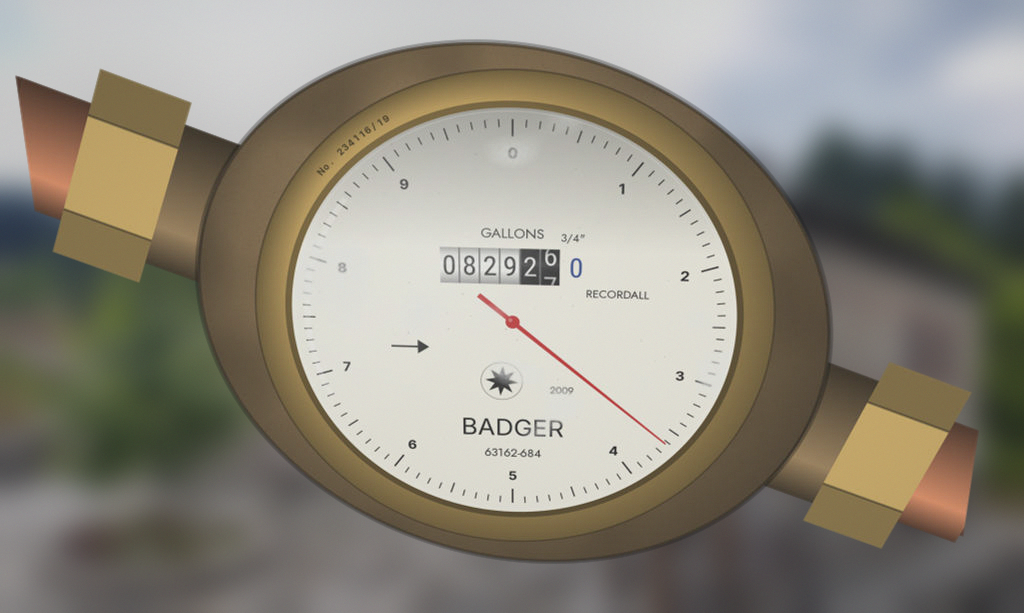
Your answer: 829263.6 gal
